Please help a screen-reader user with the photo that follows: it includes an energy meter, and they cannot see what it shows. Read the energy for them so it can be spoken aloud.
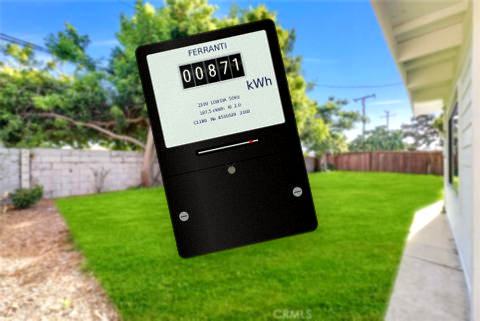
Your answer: 871 kWh
